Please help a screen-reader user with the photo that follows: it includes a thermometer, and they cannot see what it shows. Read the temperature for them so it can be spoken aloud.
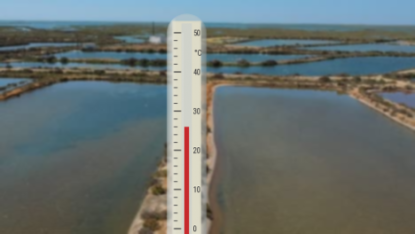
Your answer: 26 °C
